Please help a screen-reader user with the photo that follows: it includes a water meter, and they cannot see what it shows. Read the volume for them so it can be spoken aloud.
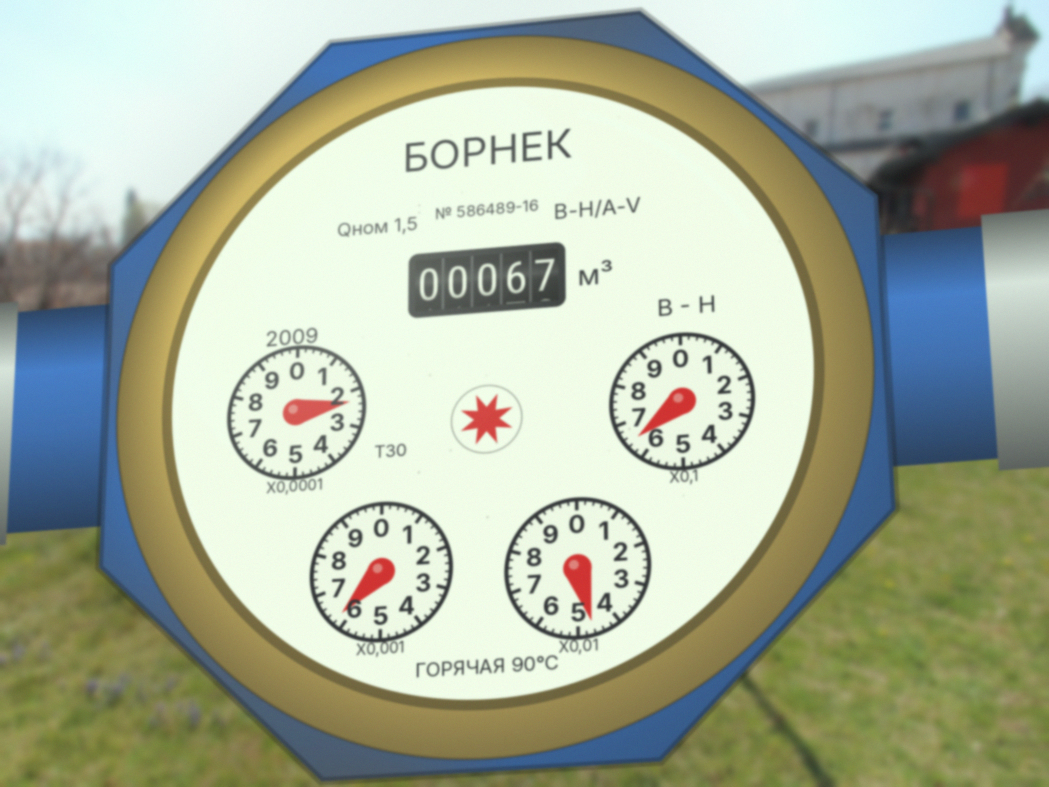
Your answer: 67.6462 m³
